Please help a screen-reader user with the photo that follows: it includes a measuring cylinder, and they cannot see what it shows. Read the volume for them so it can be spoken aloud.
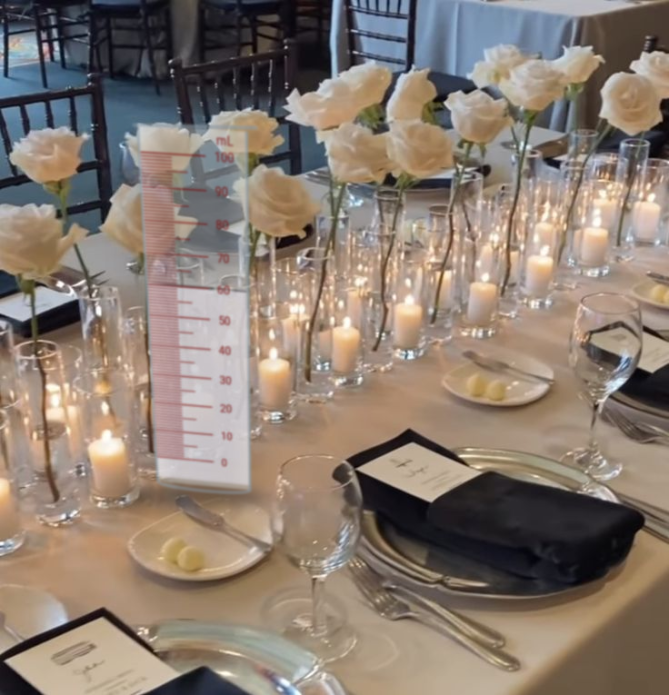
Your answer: 60 mL
